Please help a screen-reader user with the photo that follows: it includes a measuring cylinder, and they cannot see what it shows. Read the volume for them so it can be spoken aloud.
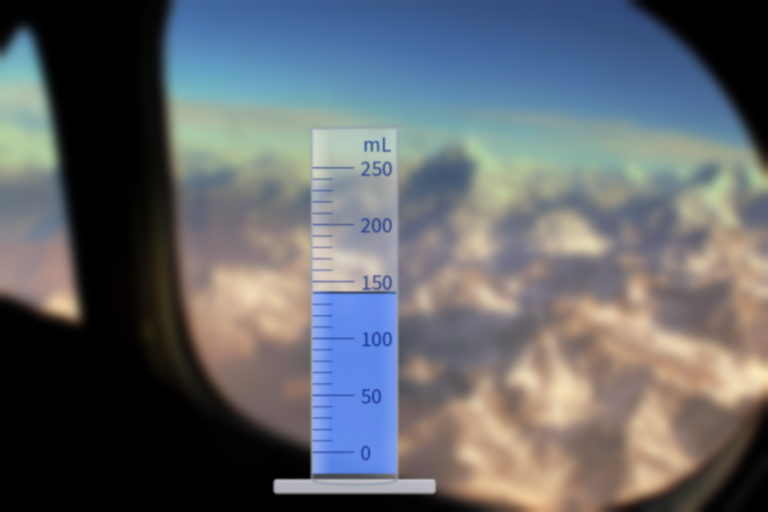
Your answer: 140 mL
